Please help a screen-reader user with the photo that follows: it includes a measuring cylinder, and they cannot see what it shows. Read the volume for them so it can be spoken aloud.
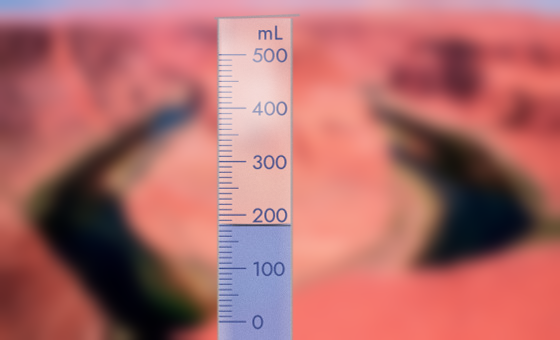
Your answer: 180 mL
